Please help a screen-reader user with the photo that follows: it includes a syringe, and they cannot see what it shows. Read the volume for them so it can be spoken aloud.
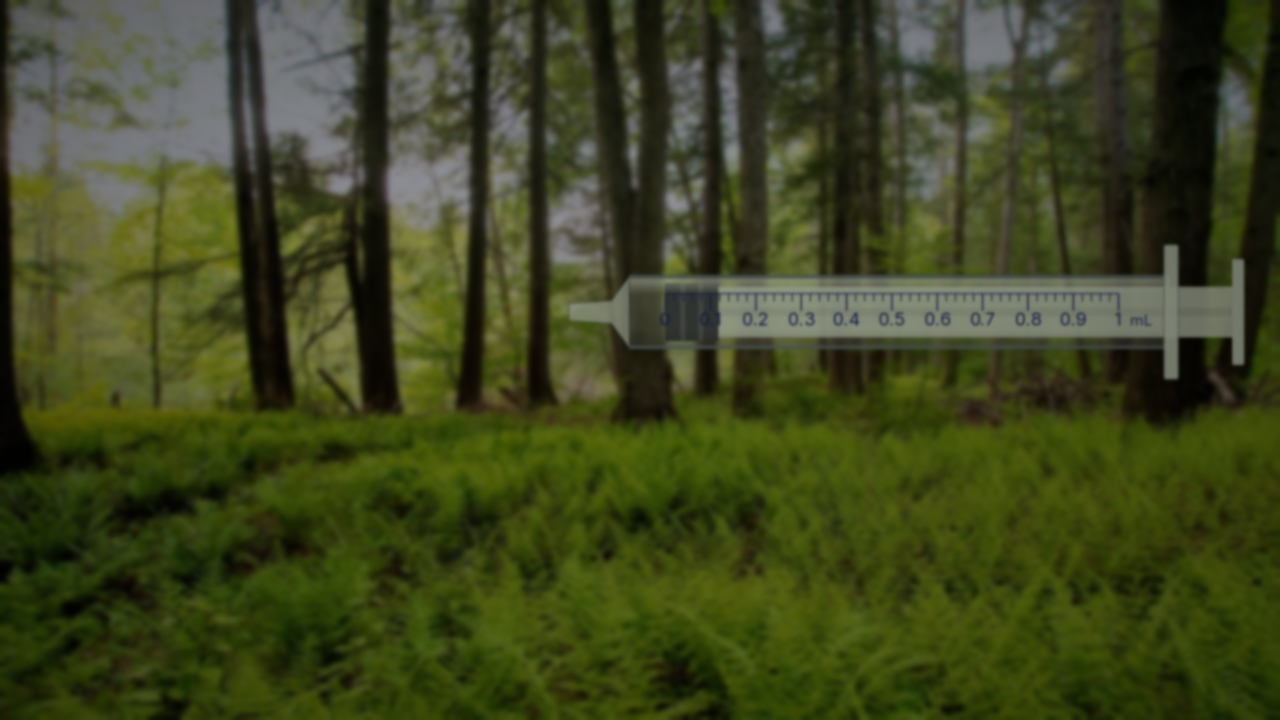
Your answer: 0 mL
